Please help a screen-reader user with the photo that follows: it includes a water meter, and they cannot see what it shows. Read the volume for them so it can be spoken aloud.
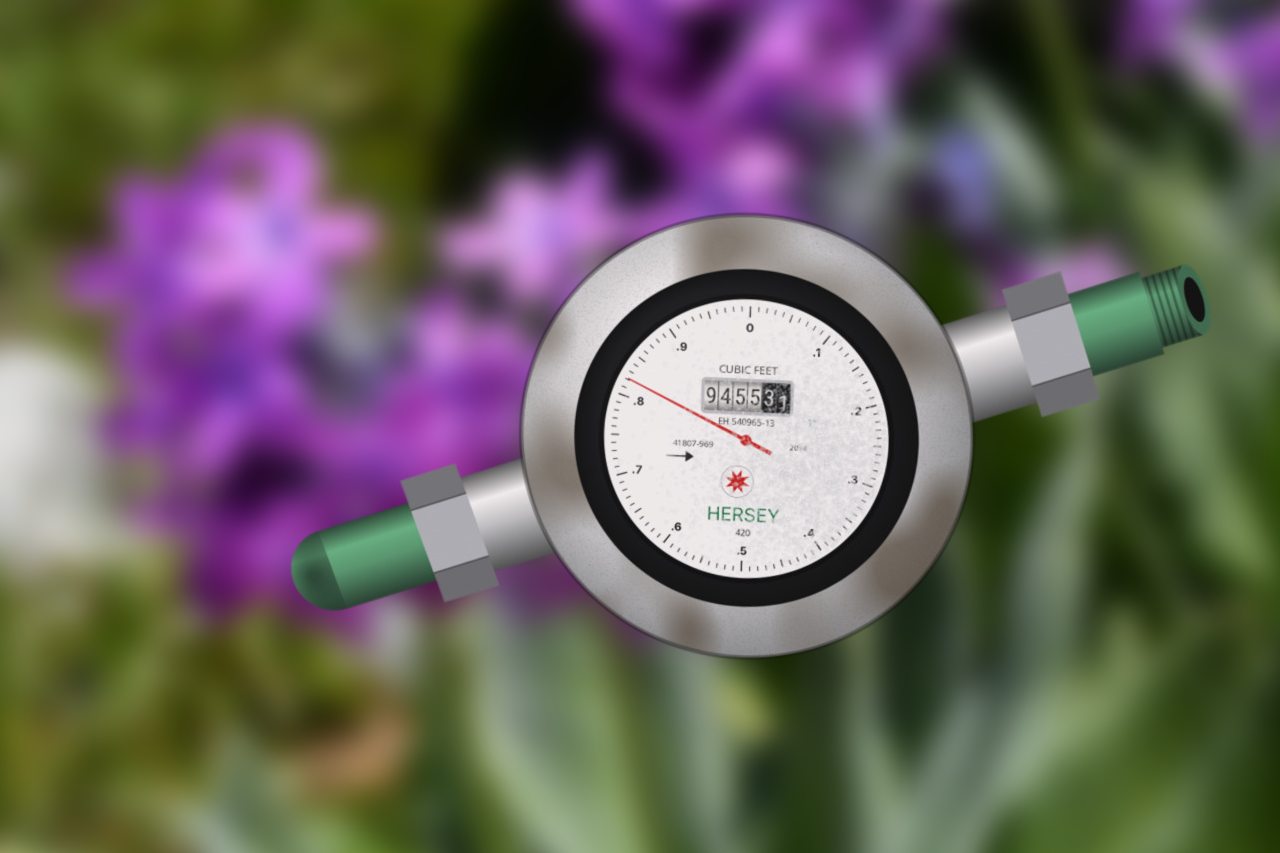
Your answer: 945530.82 ft³
